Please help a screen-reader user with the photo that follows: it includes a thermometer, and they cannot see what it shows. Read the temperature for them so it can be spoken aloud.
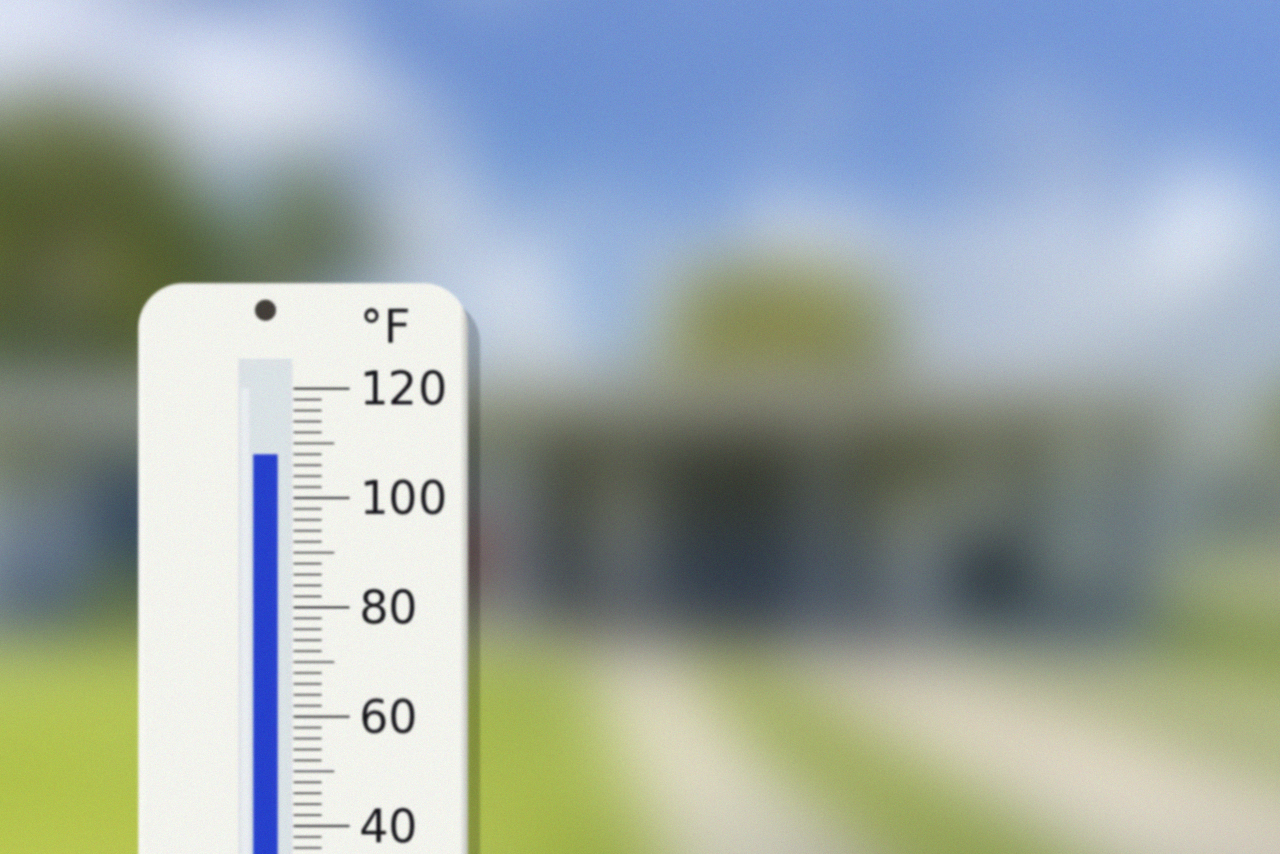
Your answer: 108 °F
